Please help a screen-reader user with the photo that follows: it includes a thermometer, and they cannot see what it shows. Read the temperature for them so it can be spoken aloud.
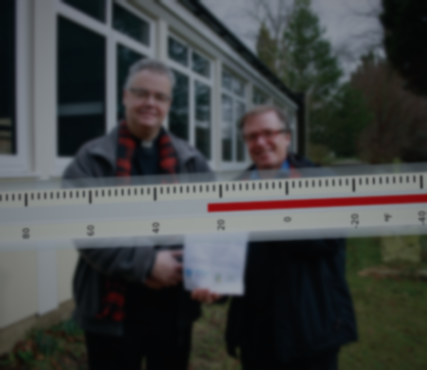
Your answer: 24 °F
